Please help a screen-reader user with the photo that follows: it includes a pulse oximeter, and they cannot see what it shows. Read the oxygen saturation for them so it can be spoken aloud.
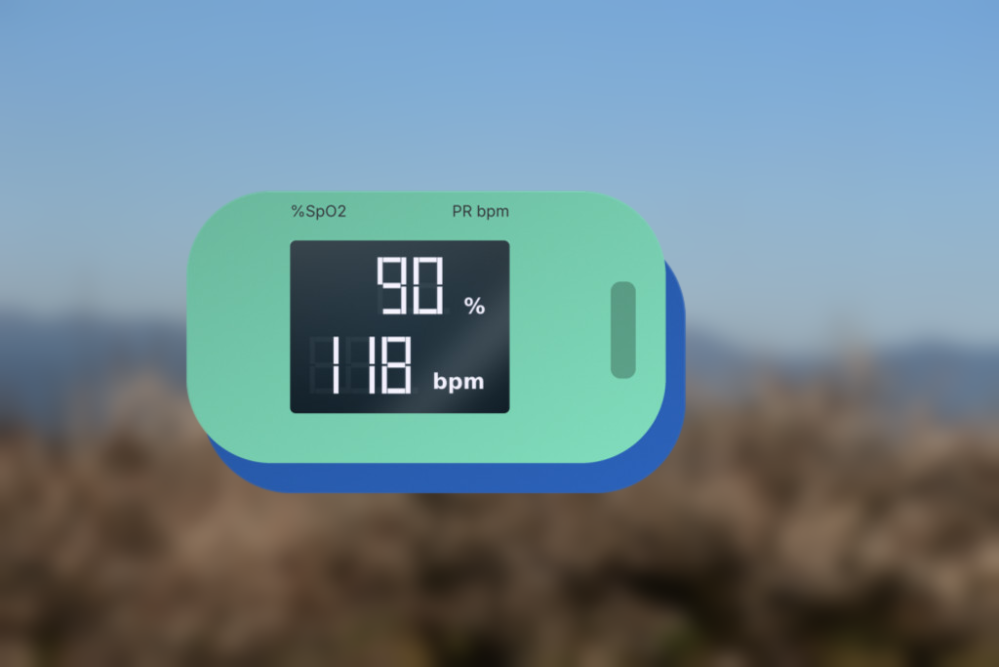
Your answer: 90 %
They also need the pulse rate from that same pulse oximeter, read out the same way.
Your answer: 118 bpm
